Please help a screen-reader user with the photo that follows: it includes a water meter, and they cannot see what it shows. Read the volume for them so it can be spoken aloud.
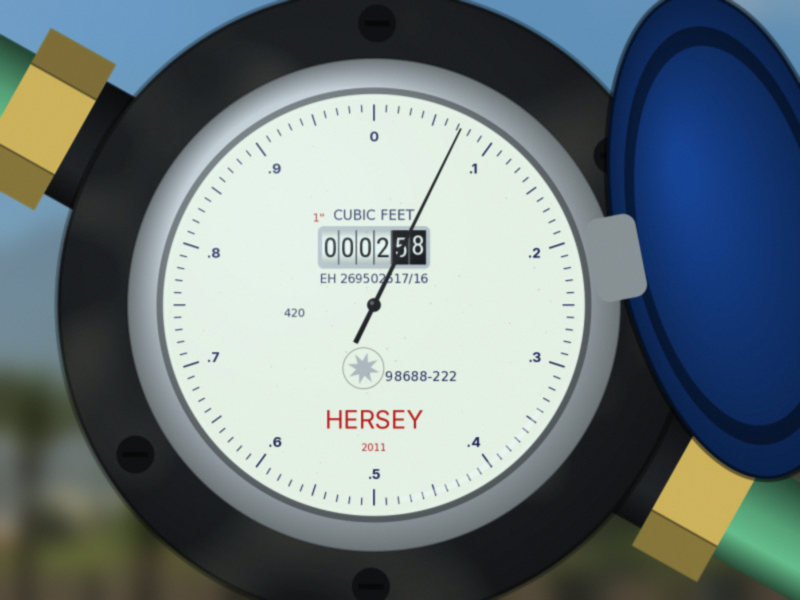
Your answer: 258.07 ft³
